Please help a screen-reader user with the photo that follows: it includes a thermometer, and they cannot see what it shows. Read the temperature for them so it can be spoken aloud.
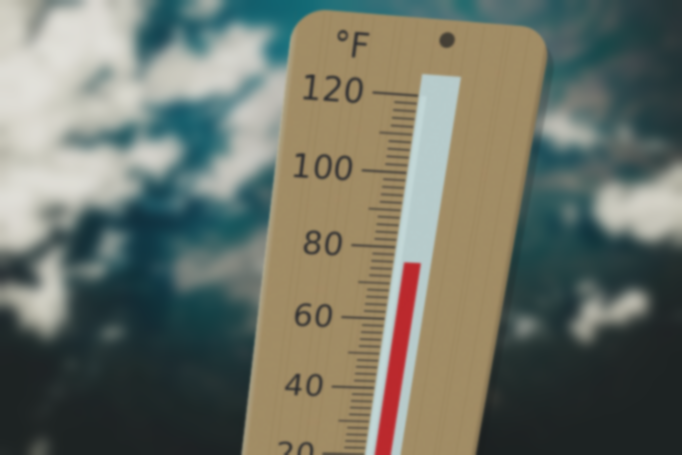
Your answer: 76 °F
